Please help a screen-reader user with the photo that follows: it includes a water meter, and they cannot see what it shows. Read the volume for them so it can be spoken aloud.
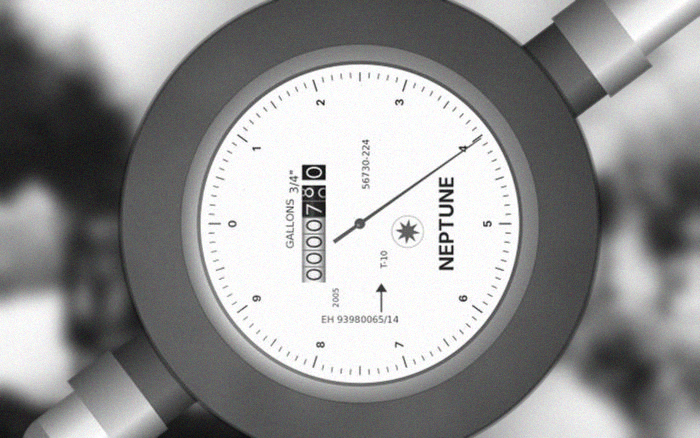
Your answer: 784.0 gal
